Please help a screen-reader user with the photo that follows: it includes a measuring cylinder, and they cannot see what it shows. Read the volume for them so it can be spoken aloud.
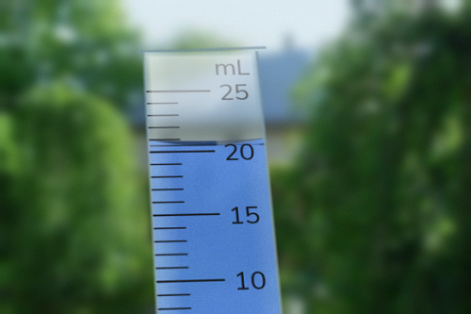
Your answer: 20.5 mL
